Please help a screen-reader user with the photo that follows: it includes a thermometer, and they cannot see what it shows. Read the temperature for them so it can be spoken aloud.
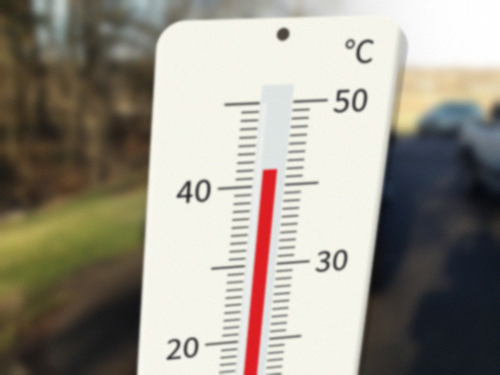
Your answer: 42 °C
